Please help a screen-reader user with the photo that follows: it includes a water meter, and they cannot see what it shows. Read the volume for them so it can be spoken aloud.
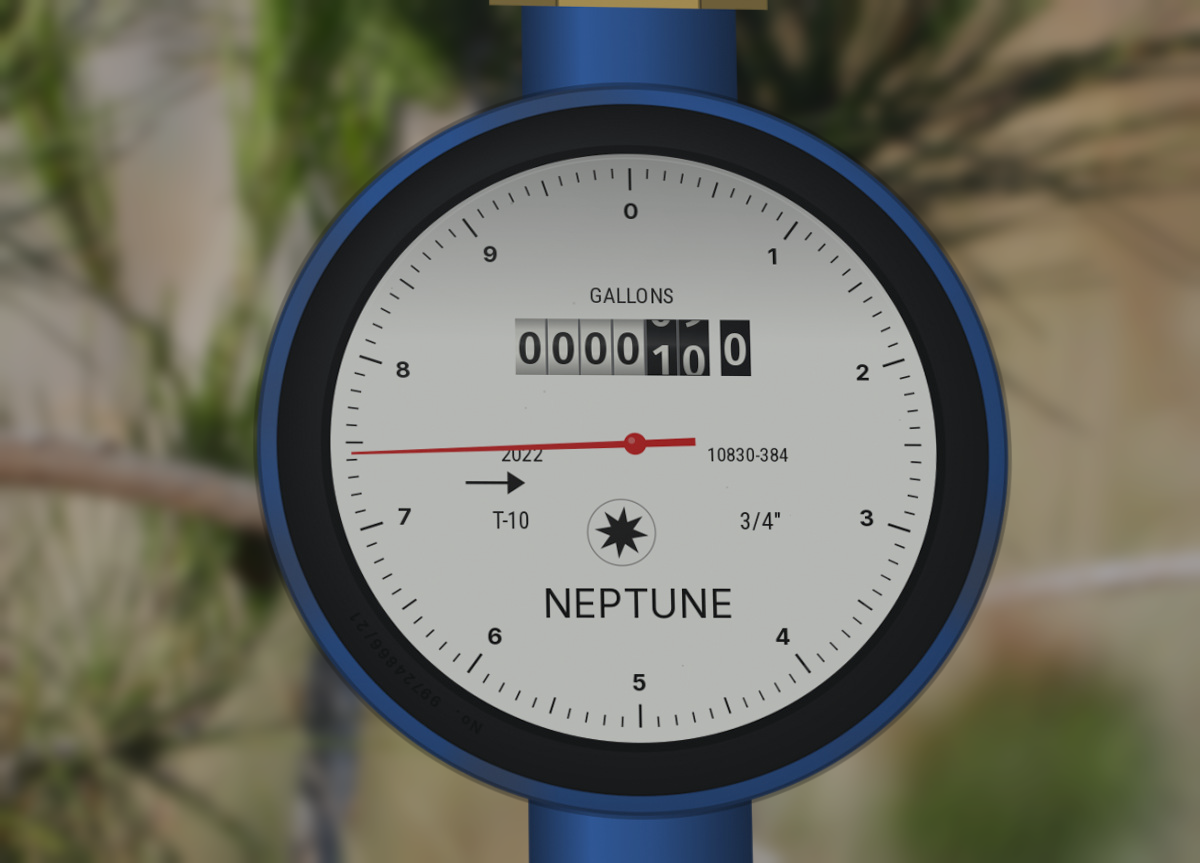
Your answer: 97.4 gal
